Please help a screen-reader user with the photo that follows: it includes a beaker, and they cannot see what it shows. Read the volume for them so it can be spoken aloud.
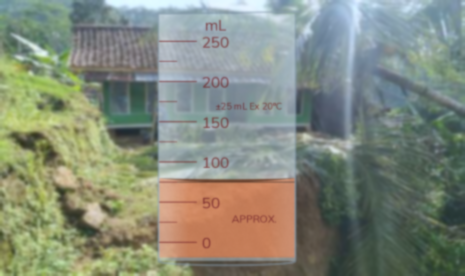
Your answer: 75 mL
